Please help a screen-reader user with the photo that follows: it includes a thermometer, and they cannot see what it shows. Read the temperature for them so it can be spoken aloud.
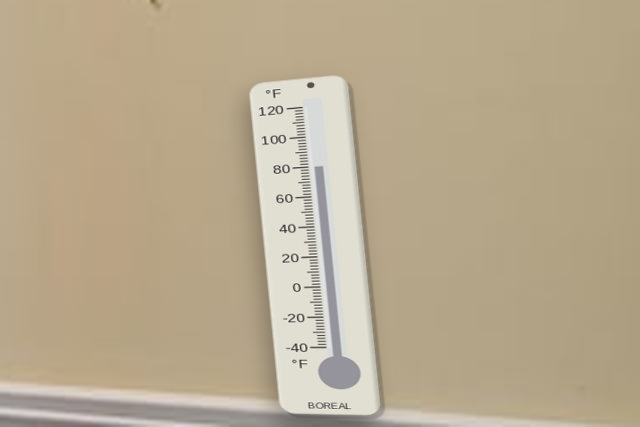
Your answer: 80 °F
